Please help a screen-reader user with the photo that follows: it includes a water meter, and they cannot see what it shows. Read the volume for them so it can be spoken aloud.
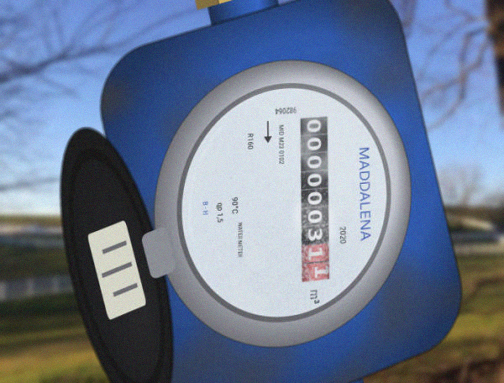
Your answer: 3.11 m³
